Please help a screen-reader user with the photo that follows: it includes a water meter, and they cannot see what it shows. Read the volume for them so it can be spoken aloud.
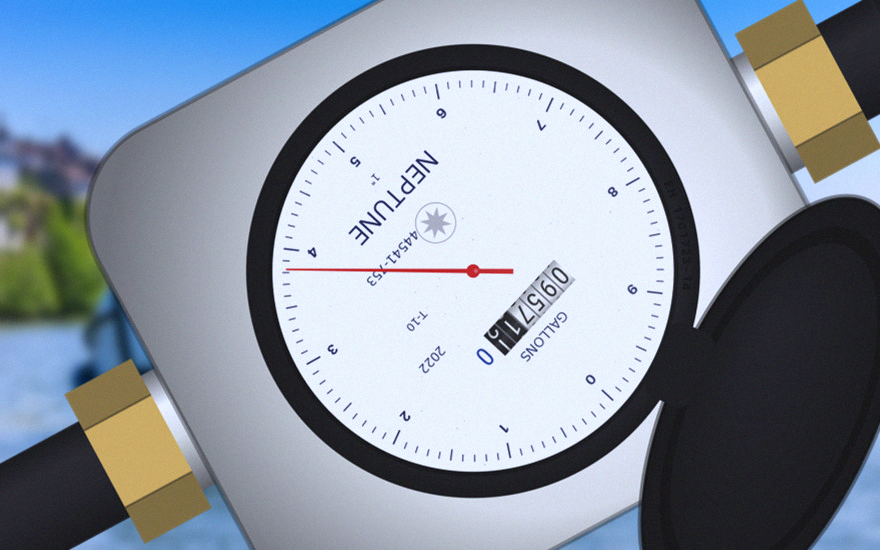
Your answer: 957113.8 gal
